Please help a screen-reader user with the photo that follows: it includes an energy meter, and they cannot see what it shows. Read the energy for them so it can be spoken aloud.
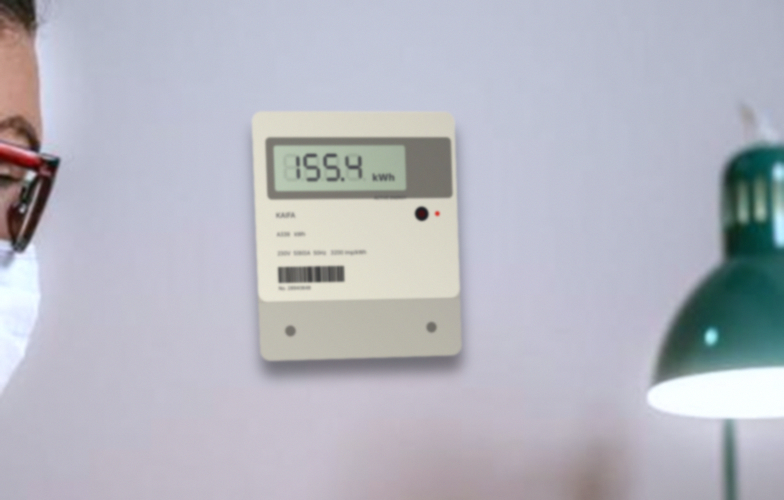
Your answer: 155.4 kWh
